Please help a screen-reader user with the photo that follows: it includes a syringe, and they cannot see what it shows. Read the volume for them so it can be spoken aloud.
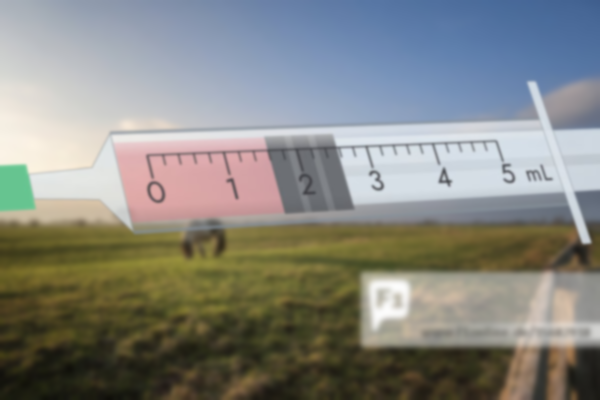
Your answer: 1.6 mL
